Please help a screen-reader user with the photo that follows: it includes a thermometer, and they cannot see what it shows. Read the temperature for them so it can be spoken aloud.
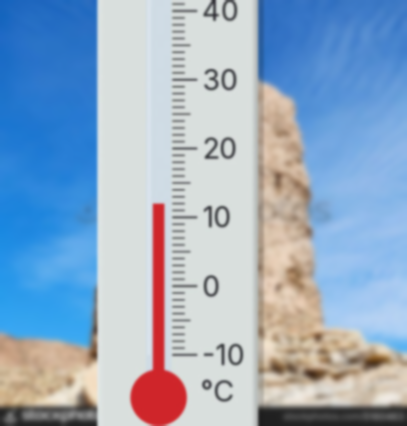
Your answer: 12 °C
